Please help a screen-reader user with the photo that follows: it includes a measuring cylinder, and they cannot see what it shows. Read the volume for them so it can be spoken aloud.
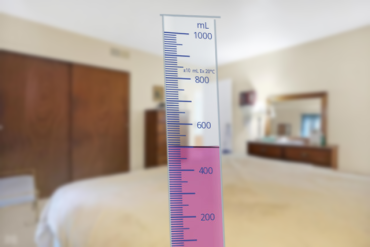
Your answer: 500 mL
